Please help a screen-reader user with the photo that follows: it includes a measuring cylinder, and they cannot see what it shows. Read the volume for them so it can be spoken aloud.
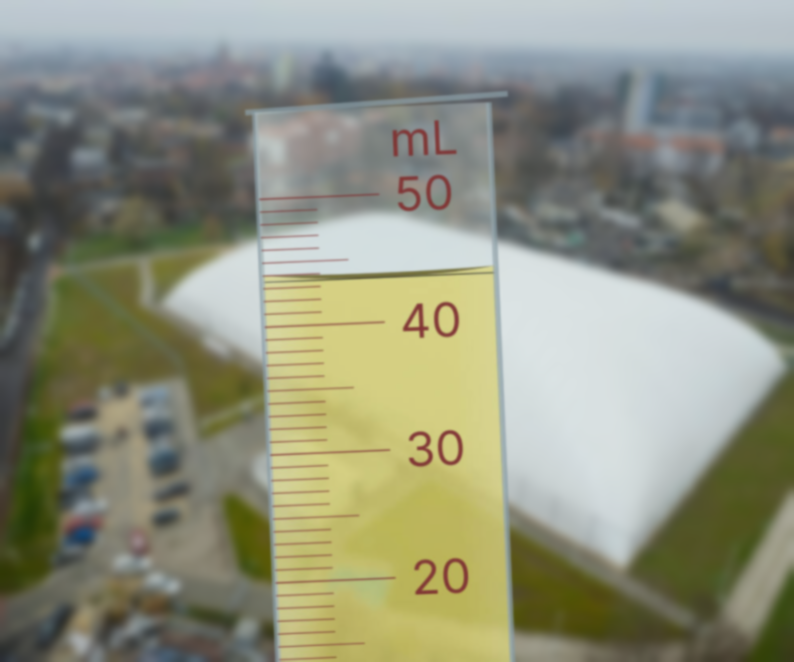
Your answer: 43.5 mL
